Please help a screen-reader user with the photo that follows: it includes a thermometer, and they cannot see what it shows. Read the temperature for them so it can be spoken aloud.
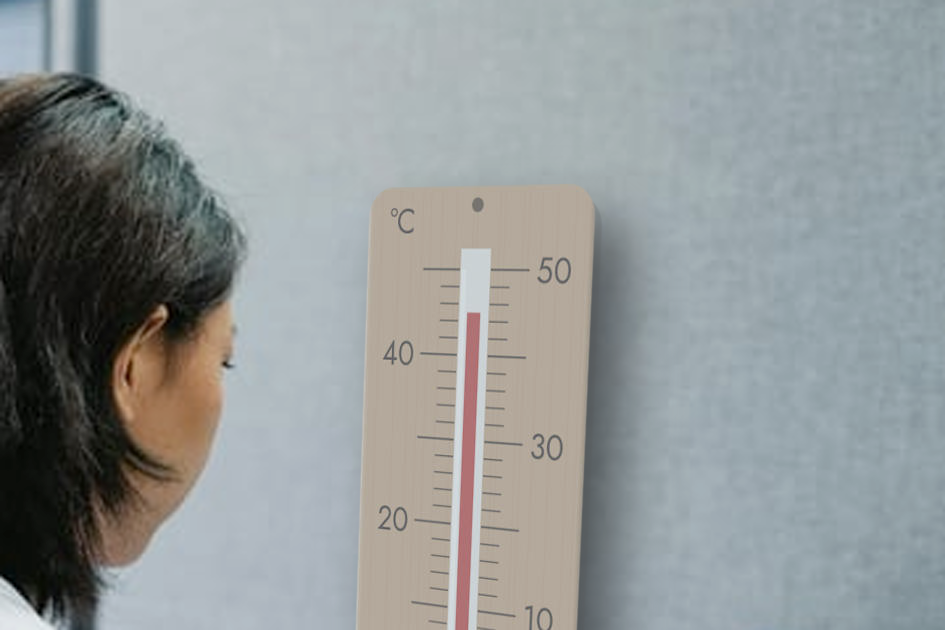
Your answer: 45 °C
